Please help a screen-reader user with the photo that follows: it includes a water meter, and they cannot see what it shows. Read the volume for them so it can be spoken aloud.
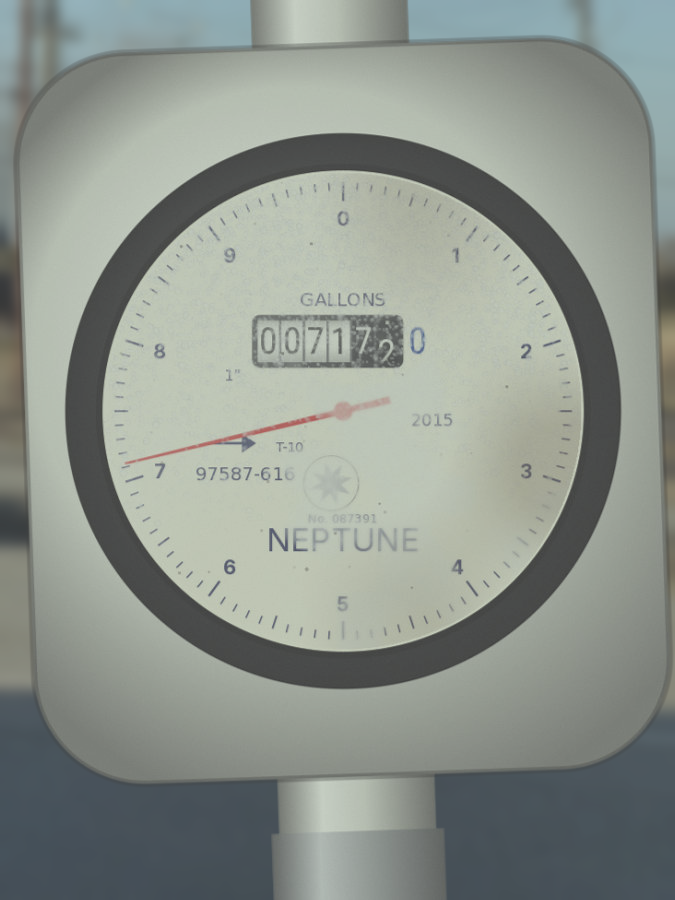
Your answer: 71717.1 gal
